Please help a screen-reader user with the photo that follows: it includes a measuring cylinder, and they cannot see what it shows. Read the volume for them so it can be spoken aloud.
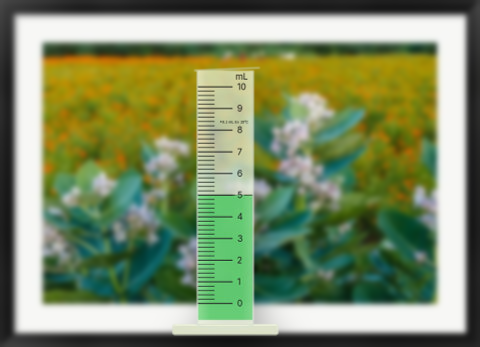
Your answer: 5 mL
